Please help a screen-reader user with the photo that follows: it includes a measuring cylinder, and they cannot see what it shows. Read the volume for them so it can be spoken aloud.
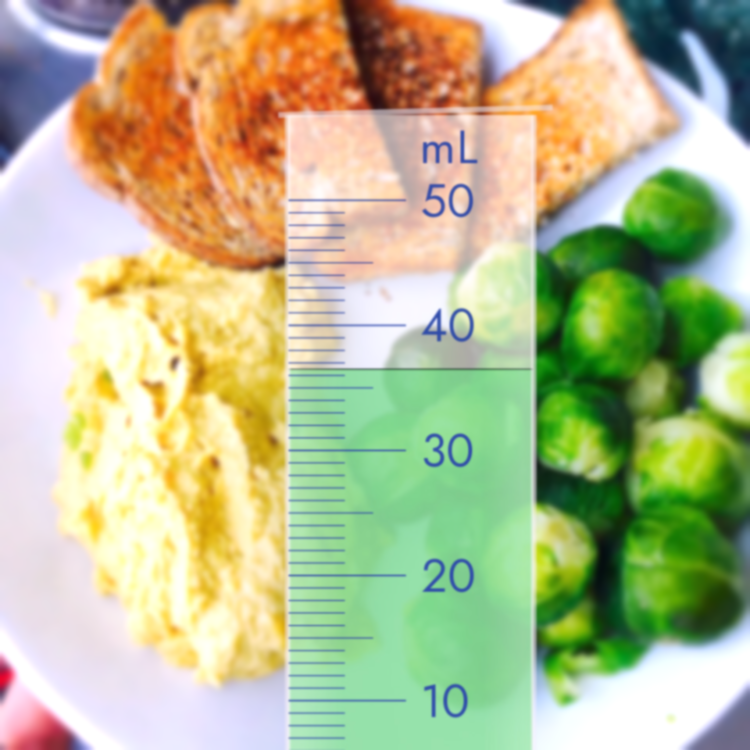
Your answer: 36.5 mL
